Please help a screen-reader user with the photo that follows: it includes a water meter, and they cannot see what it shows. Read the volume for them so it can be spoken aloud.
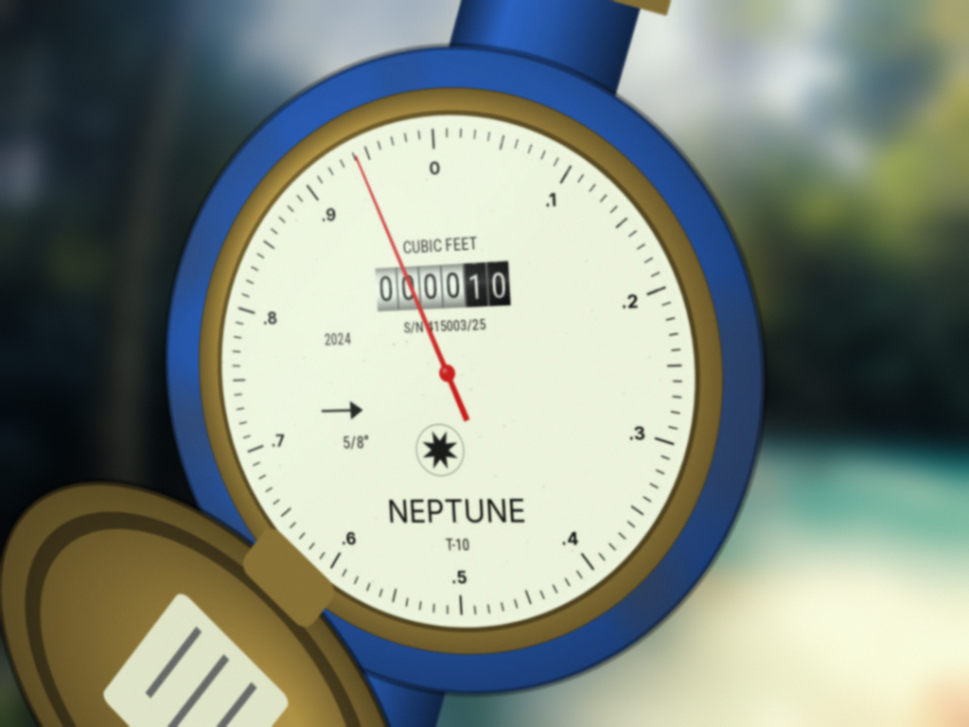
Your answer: 9.94 ft³
